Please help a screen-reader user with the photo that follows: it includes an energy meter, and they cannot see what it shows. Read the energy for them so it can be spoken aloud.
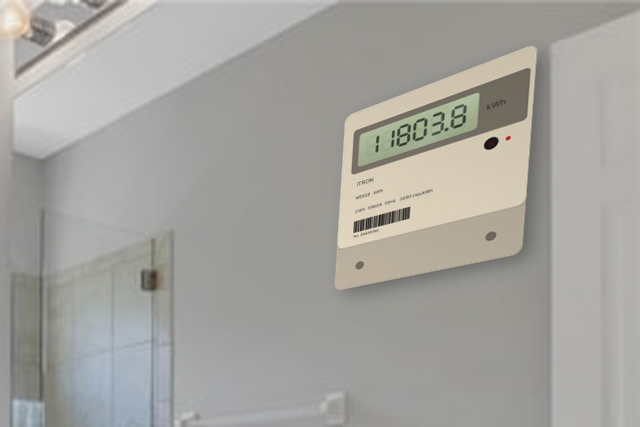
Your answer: 11803.8 kWh
